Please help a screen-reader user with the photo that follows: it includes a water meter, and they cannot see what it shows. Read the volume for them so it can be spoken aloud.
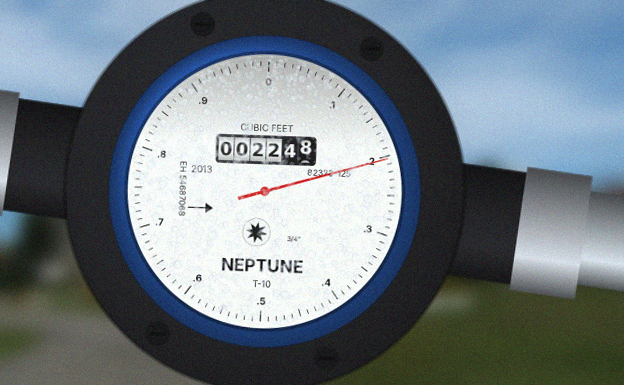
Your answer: 2248.20 ft³
